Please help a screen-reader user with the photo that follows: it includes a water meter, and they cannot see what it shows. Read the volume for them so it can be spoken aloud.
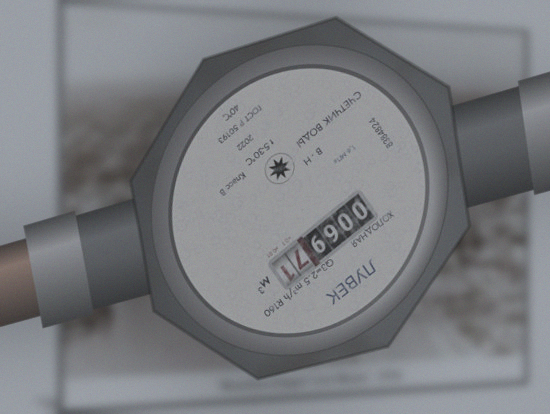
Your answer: 69.71 m³
